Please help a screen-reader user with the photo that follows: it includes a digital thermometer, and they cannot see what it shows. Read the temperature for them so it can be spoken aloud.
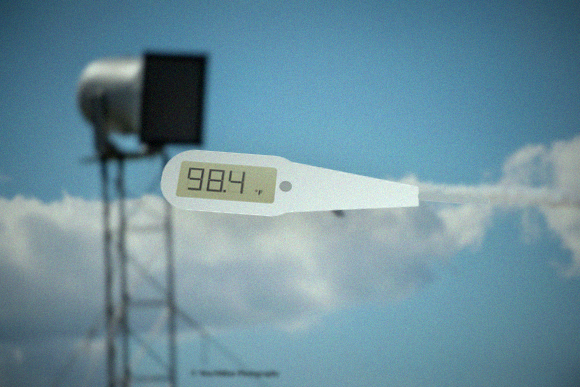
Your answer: 98.4 °F
